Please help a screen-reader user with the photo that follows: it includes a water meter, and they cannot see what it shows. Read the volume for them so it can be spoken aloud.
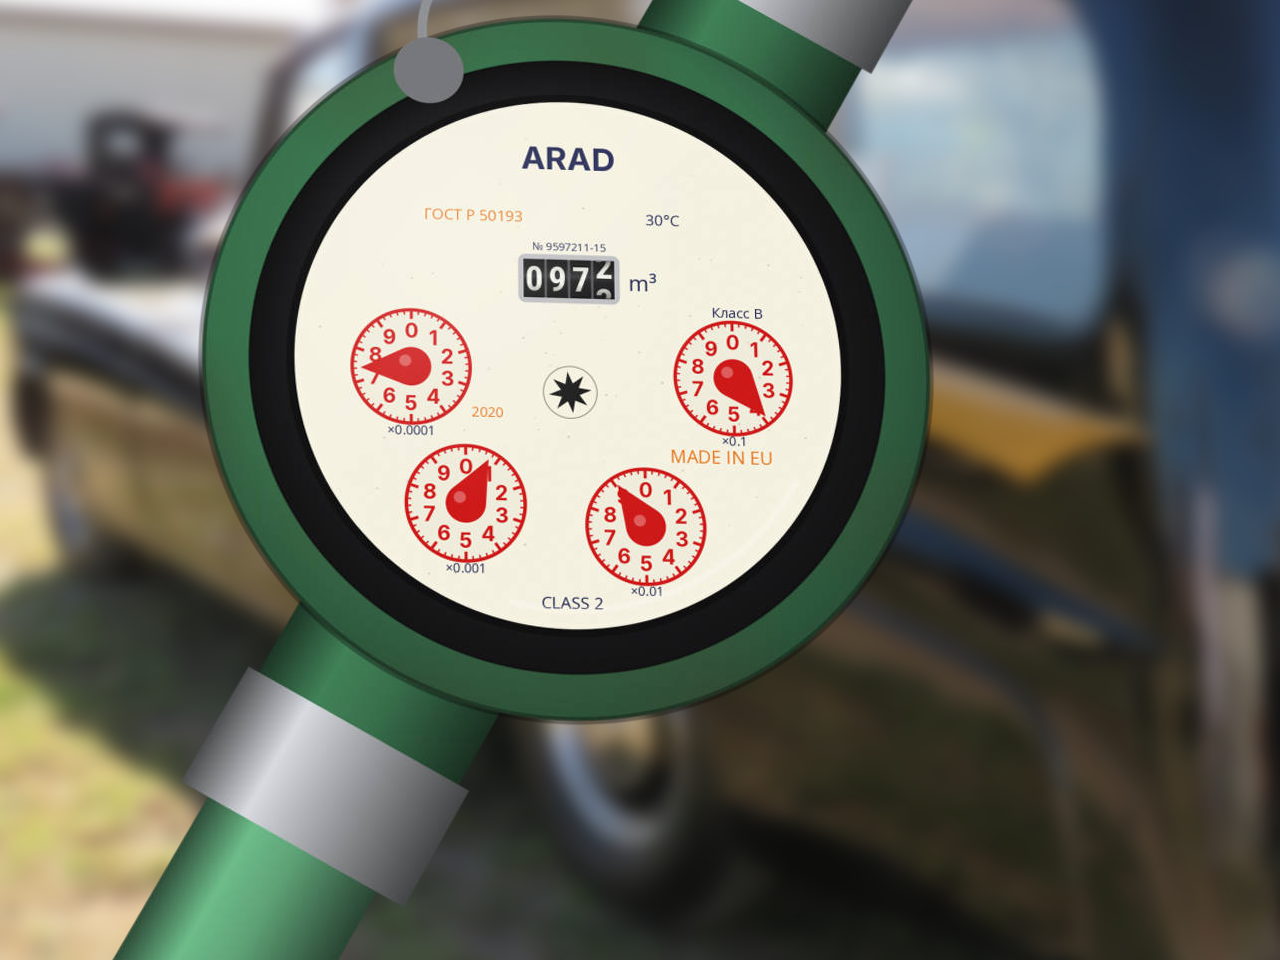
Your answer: 972.3907 m³
